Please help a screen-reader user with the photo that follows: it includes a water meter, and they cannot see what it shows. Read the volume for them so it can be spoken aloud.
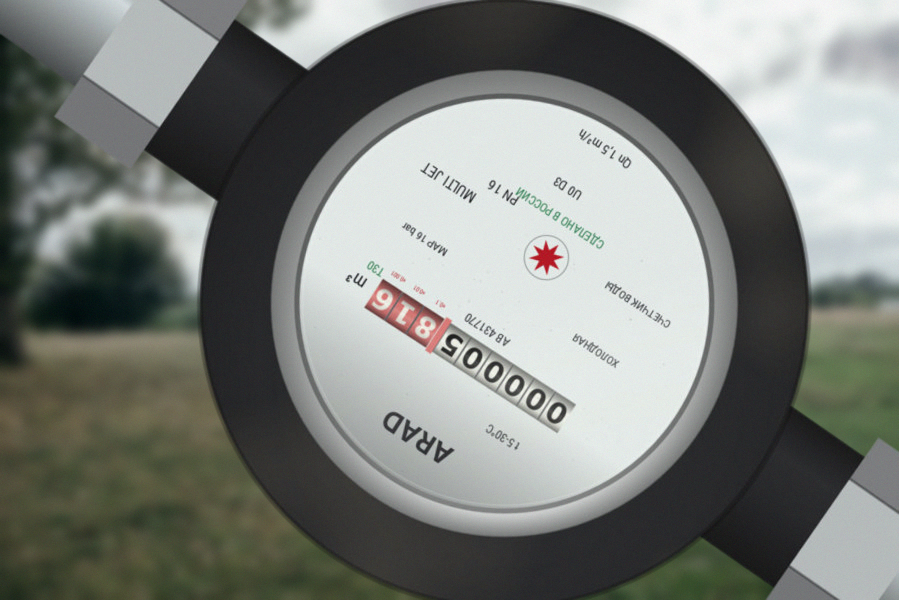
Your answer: 5.816 m³
